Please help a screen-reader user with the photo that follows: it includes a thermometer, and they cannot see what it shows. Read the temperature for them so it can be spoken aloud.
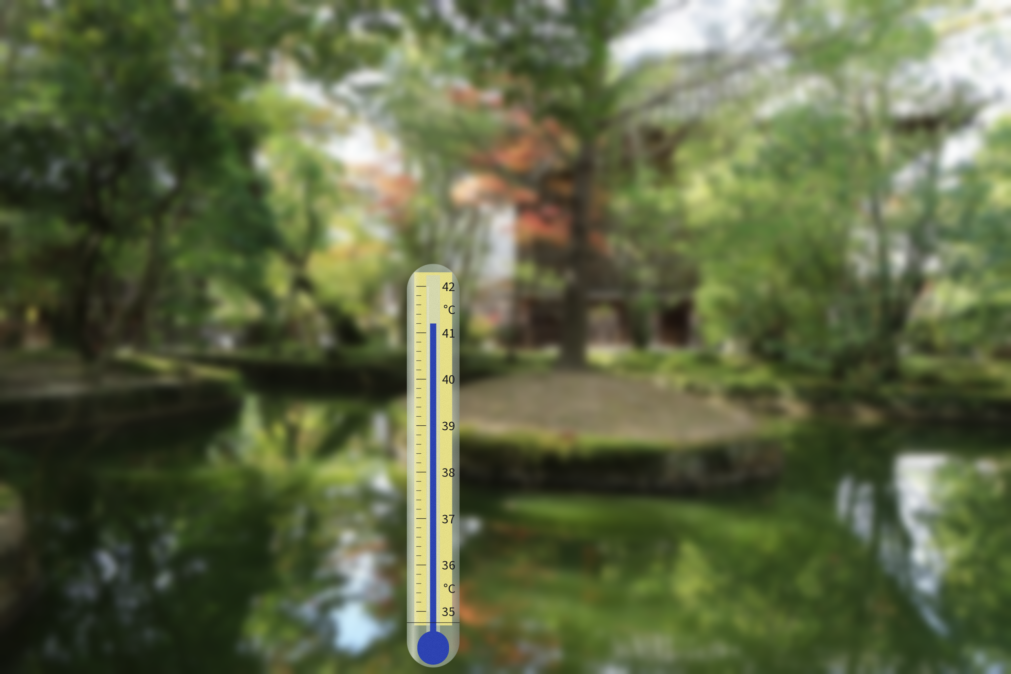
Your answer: 41.2 °C
